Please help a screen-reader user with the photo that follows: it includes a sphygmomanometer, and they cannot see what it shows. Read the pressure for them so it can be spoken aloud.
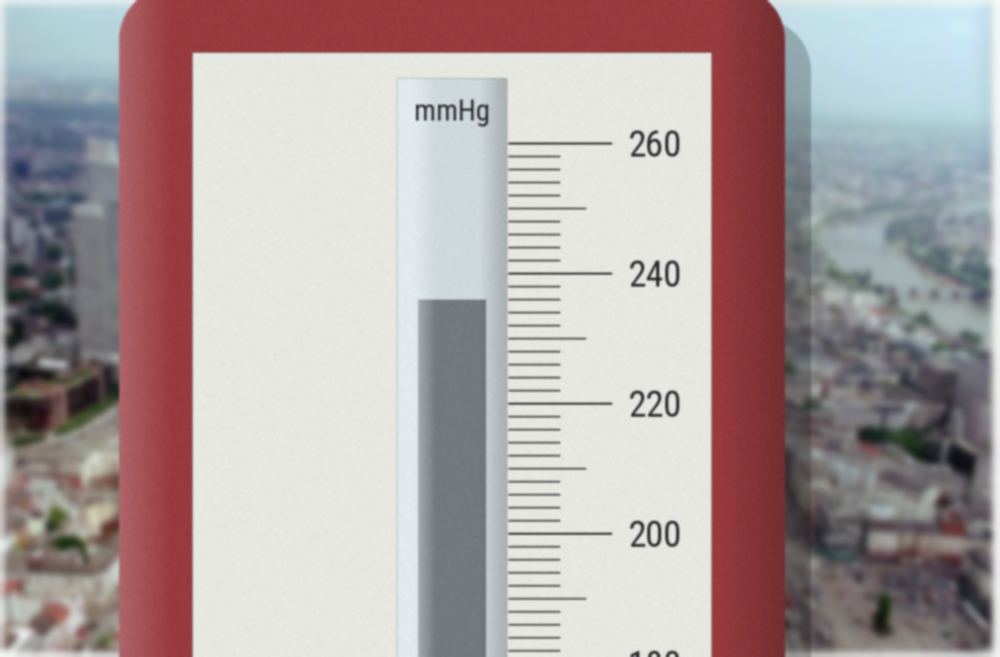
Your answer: 236 mmHg
